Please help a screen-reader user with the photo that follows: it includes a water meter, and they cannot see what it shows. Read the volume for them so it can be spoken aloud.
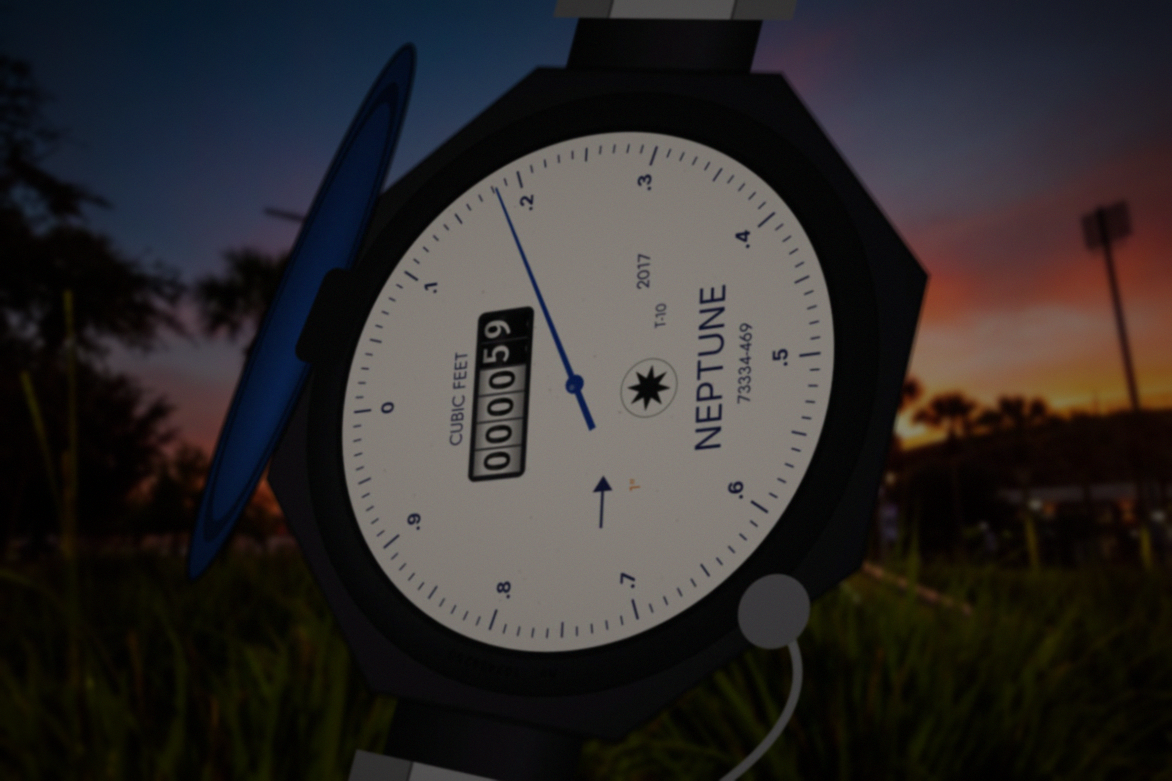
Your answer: 59.18 ft³
